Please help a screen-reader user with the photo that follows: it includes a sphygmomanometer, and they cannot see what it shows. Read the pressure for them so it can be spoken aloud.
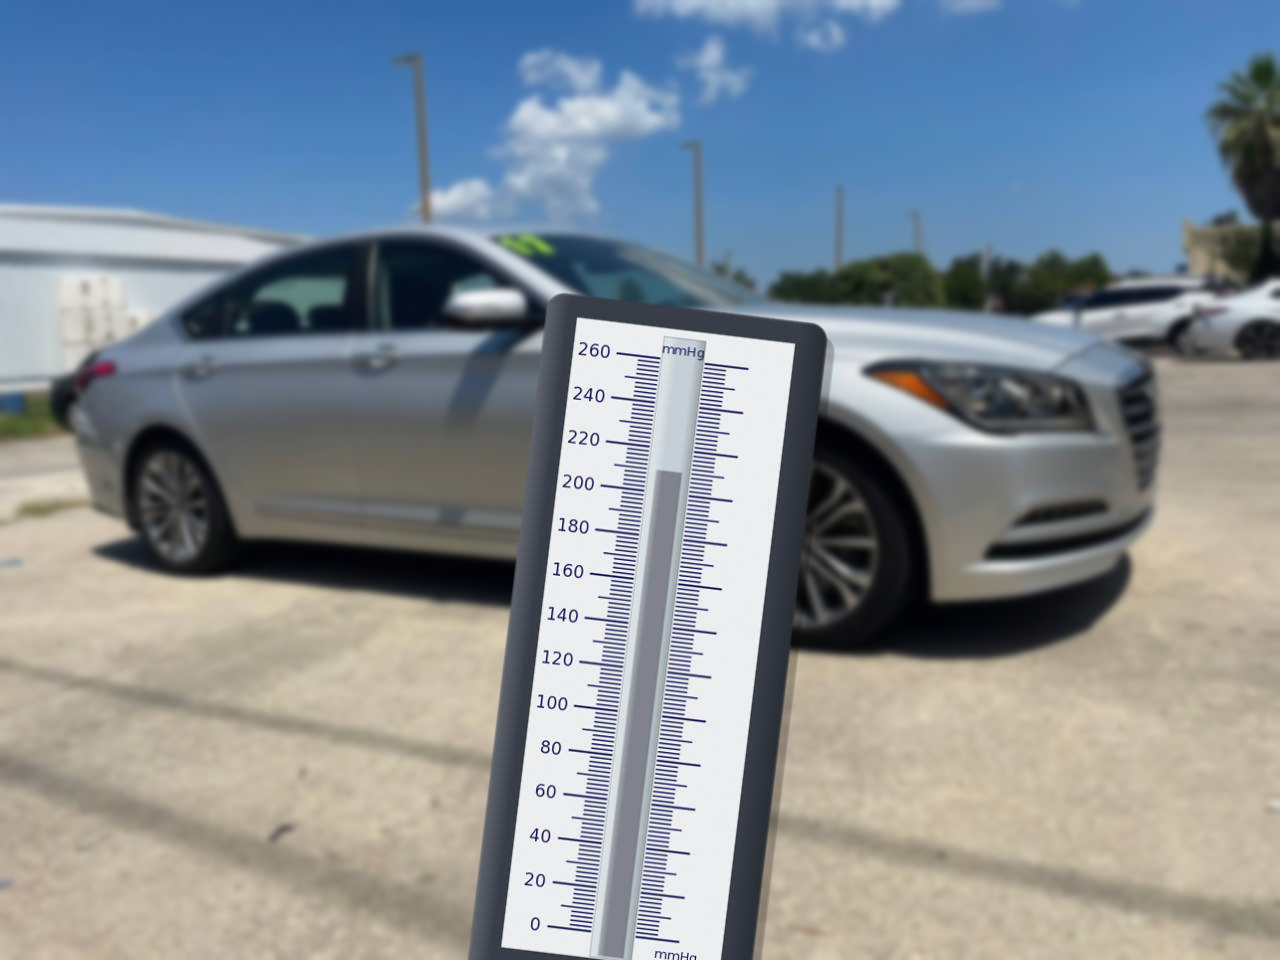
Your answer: 210 mmHg
